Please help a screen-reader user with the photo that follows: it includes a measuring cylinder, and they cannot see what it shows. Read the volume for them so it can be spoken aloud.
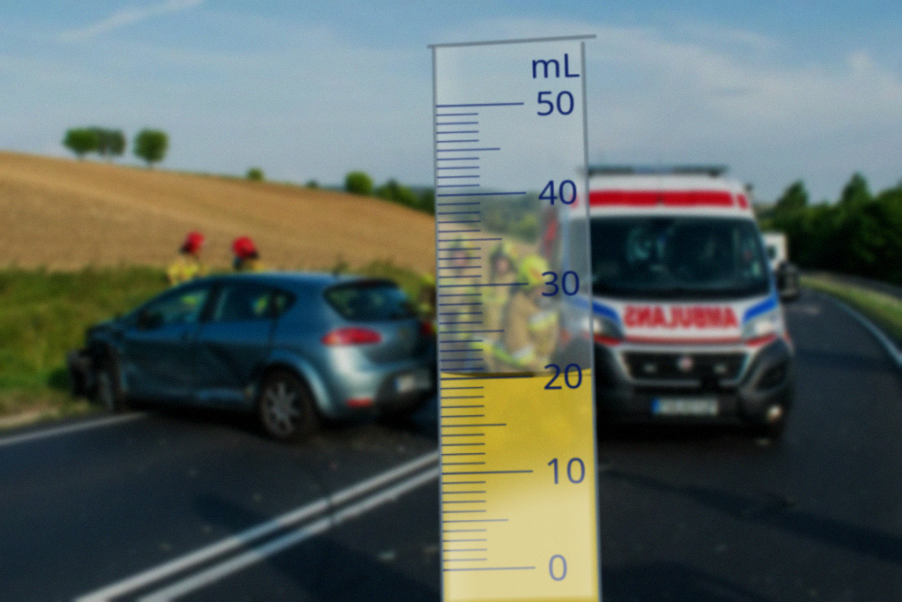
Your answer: 20 mL
